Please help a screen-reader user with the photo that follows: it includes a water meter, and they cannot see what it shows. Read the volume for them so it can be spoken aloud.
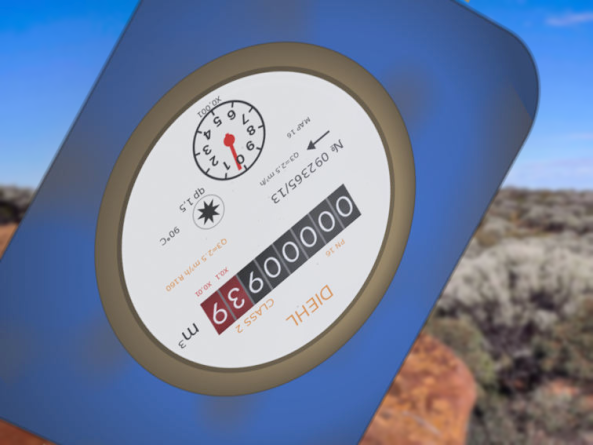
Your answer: 9.390 m³
